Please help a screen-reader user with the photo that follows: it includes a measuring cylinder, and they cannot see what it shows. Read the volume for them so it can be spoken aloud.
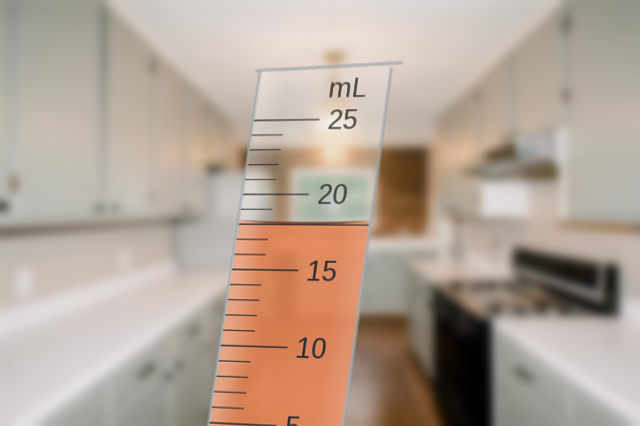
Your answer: 18 mL
